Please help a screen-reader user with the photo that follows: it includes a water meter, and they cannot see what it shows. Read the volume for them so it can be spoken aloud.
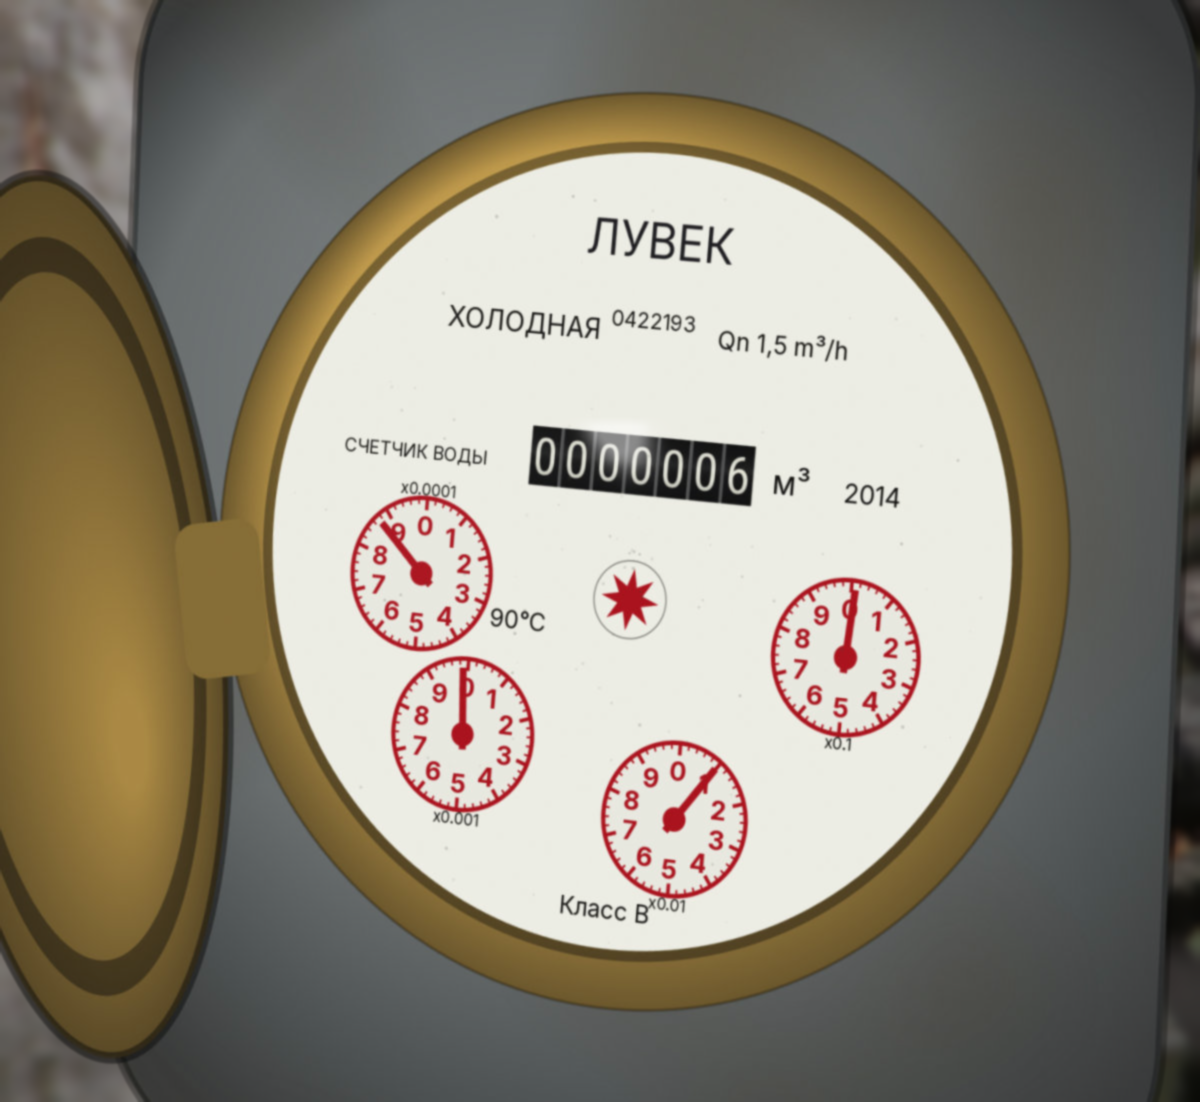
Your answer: 6.0098 m³
